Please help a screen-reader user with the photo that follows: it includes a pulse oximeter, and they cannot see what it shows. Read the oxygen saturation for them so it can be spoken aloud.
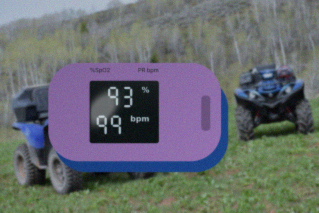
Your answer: 93 %
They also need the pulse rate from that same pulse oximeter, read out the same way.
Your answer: 99 bpm
